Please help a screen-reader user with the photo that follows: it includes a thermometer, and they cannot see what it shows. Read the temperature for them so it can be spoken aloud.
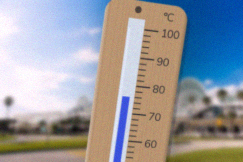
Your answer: 76 °C
